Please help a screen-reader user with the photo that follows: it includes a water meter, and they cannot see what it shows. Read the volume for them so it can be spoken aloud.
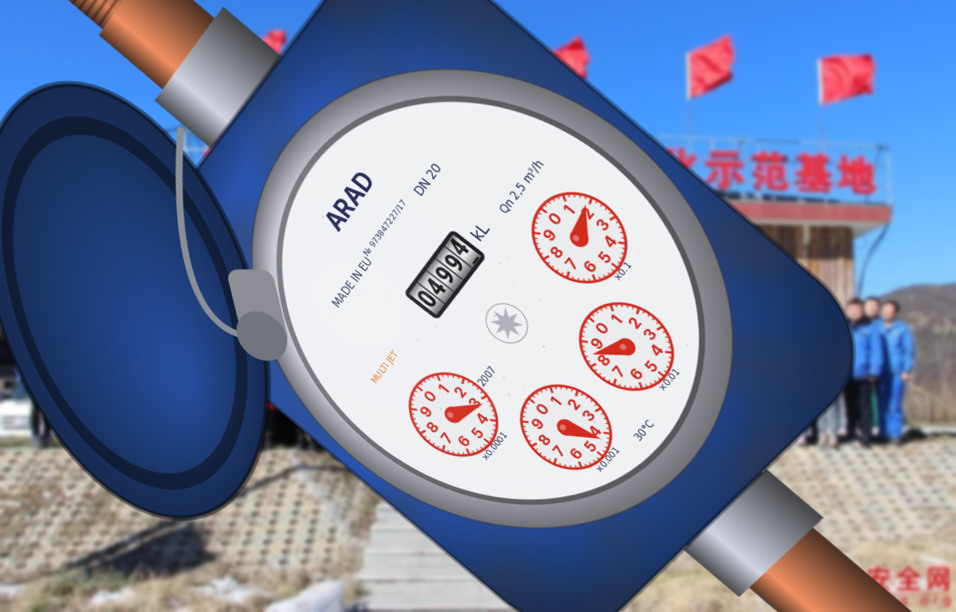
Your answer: 4994.1843 kL
